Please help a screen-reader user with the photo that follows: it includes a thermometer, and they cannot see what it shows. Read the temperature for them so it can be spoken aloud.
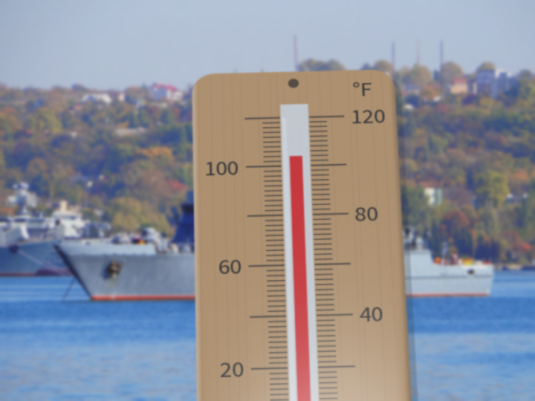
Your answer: 104 °F
